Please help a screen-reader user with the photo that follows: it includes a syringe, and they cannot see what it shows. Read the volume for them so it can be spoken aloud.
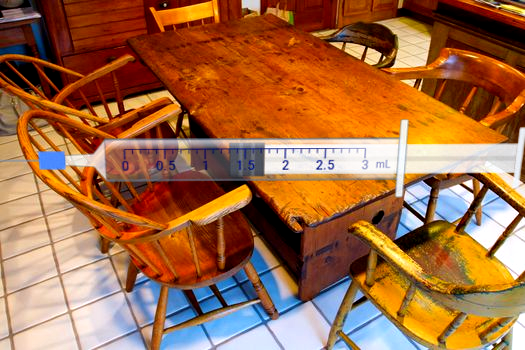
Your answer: 1.3 mL
